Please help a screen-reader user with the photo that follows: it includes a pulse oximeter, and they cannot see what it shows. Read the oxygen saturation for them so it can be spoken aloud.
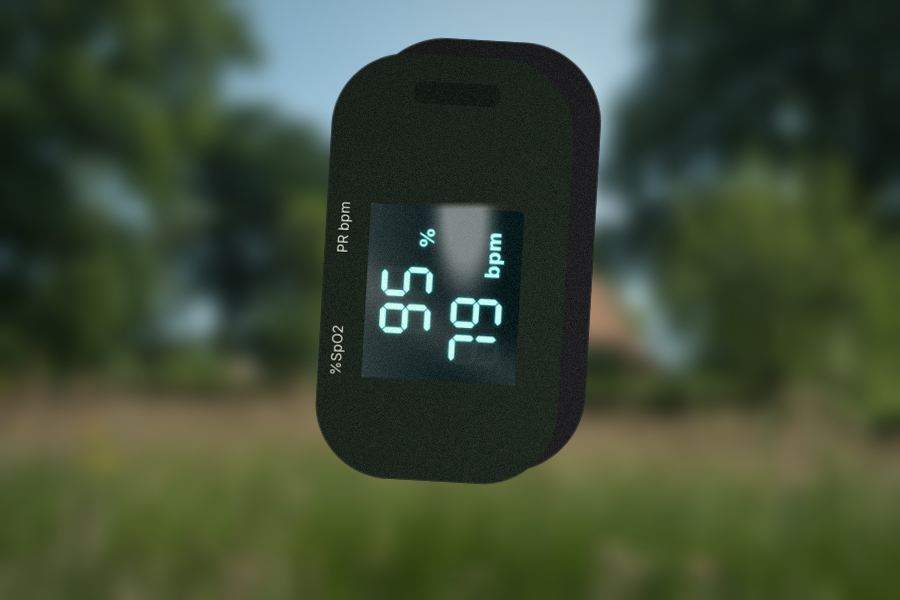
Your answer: 95 %
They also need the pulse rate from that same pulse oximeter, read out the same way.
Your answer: 79 bpm
